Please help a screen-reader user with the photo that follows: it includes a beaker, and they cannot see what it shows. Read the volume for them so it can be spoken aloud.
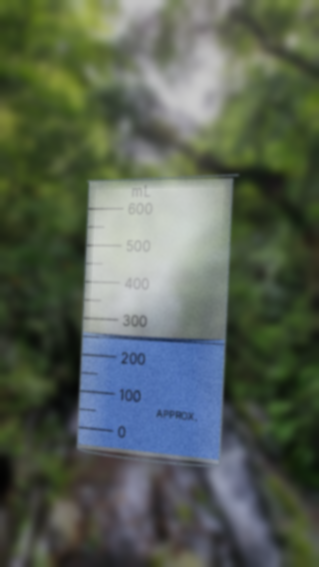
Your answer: 250 mL
